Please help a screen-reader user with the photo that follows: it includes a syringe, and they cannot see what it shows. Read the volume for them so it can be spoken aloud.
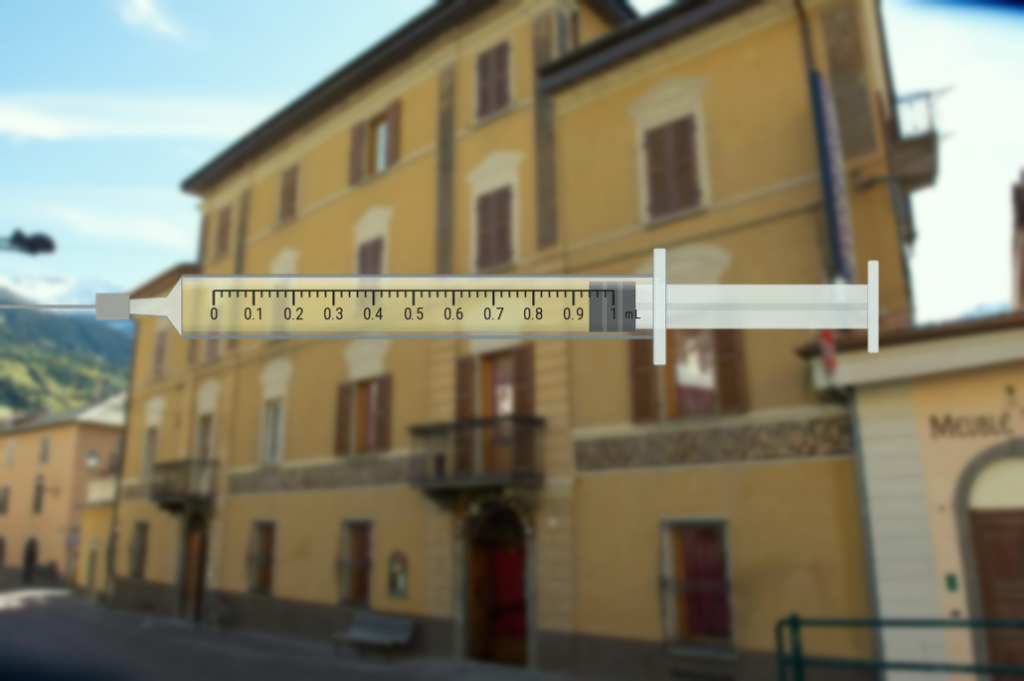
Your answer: 0.94 mL
